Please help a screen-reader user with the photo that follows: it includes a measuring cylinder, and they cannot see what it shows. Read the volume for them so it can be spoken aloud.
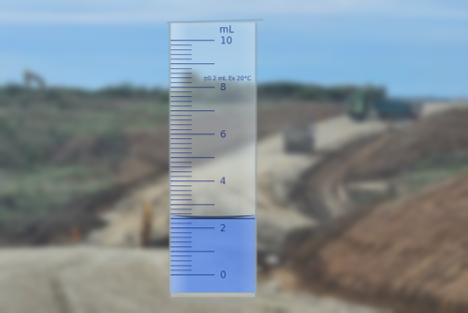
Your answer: 2.4 mL
